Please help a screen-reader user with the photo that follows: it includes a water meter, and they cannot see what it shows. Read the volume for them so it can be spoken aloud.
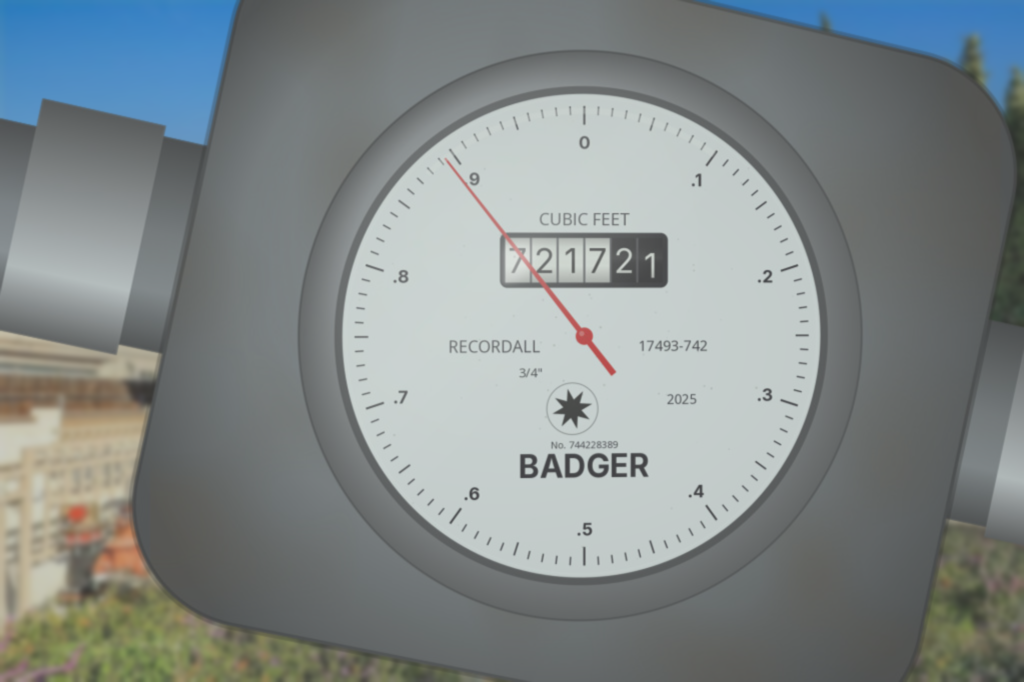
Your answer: 721720.89 ft³
